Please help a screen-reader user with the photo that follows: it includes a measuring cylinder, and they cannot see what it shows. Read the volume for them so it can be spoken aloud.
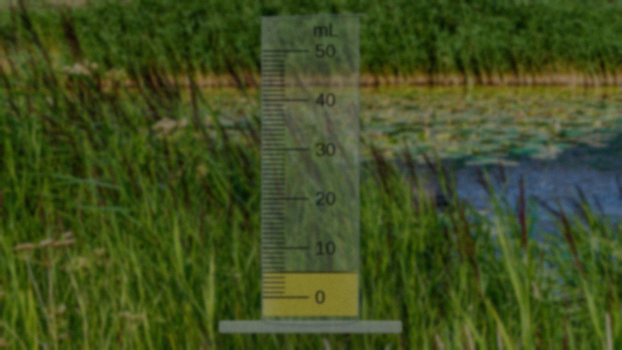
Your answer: 5 mL
